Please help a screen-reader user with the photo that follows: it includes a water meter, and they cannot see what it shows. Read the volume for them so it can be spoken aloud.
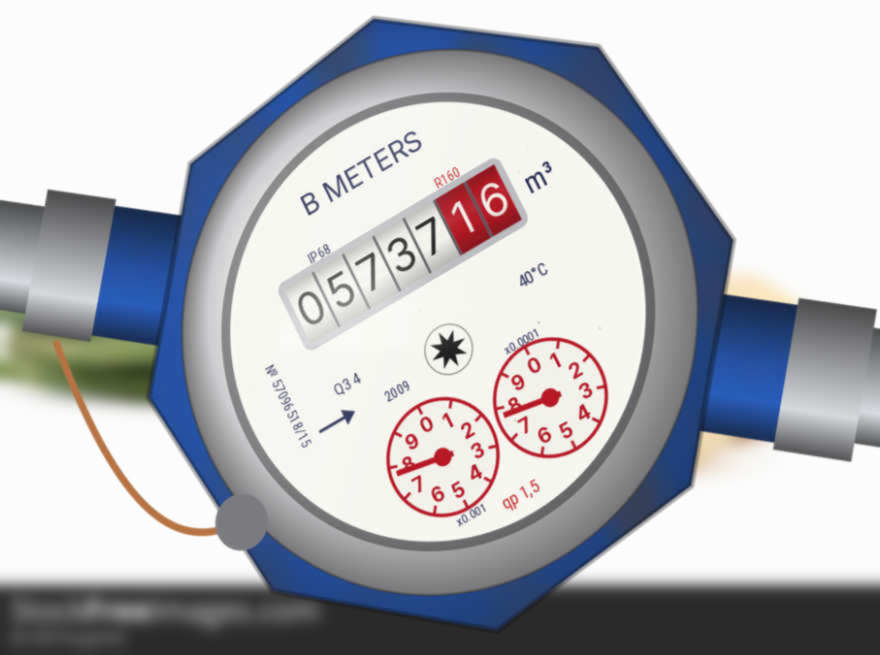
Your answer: 5737.1677 m³
